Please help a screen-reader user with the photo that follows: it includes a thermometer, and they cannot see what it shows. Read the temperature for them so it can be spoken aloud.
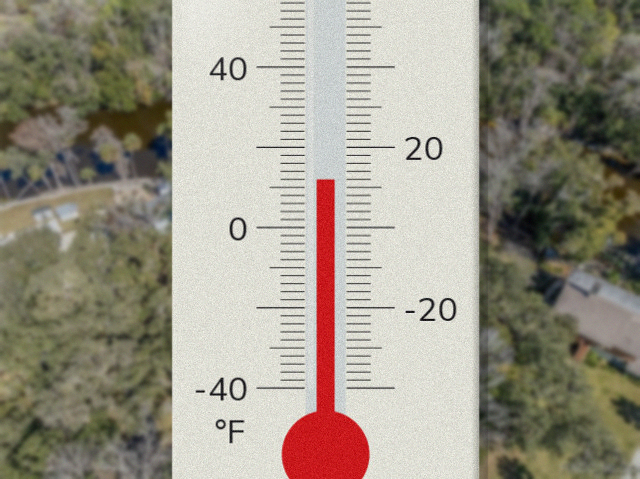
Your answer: 12 °F
